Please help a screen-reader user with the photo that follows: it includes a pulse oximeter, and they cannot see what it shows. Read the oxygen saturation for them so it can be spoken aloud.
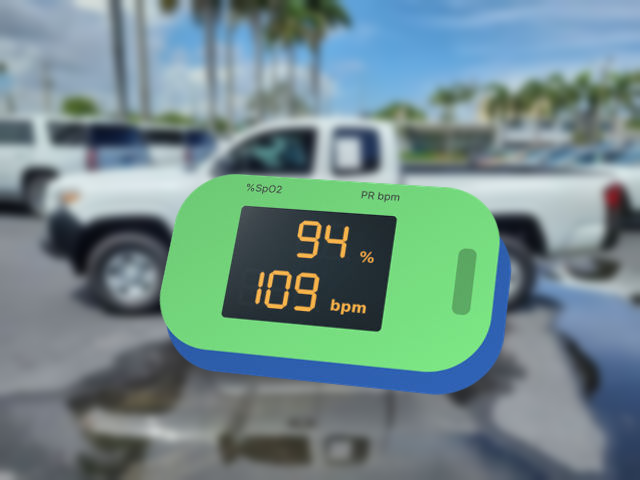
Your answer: 94 %
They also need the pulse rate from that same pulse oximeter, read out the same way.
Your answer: 109 bpm
